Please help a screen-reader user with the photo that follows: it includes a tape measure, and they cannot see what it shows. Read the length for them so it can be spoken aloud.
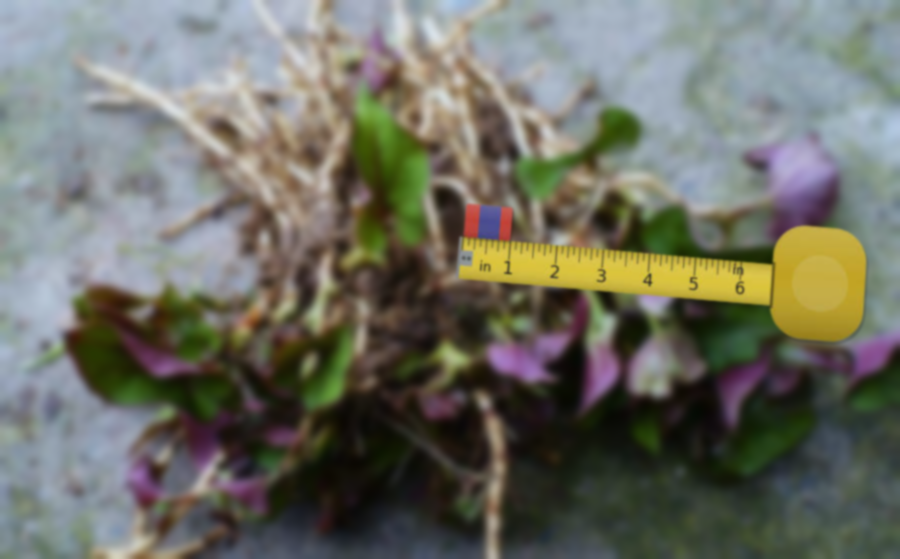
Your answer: 1 in
